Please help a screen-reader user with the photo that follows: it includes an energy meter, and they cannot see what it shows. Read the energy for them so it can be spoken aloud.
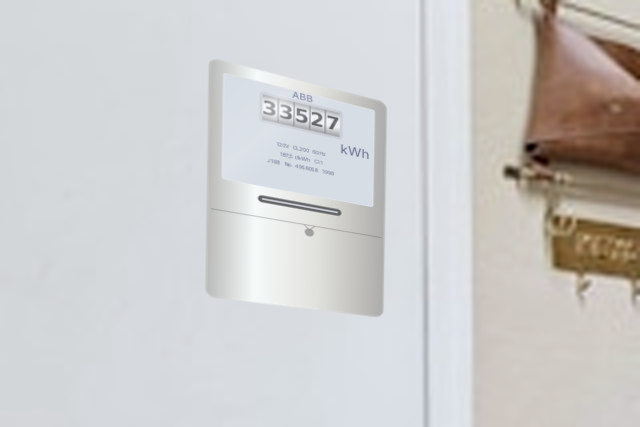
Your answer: 33527 kWh
